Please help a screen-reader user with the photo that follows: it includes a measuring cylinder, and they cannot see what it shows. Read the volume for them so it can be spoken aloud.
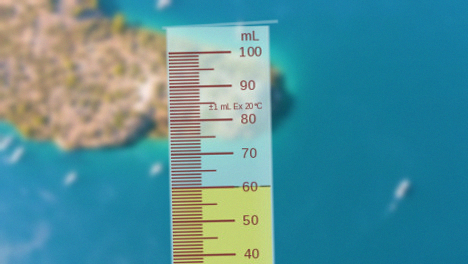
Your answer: 60 mL
